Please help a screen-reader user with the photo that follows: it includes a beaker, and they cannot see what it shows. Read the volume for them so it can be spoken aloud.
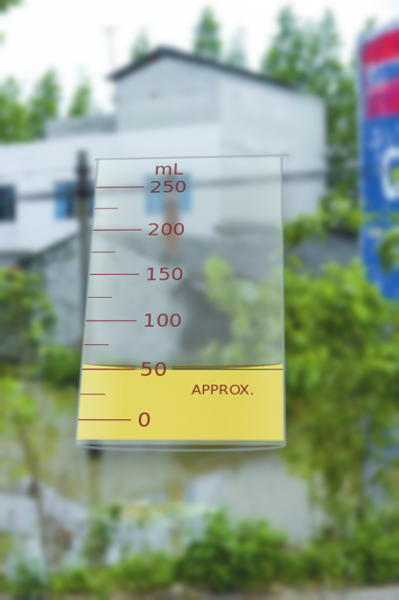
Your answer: 50 mL
